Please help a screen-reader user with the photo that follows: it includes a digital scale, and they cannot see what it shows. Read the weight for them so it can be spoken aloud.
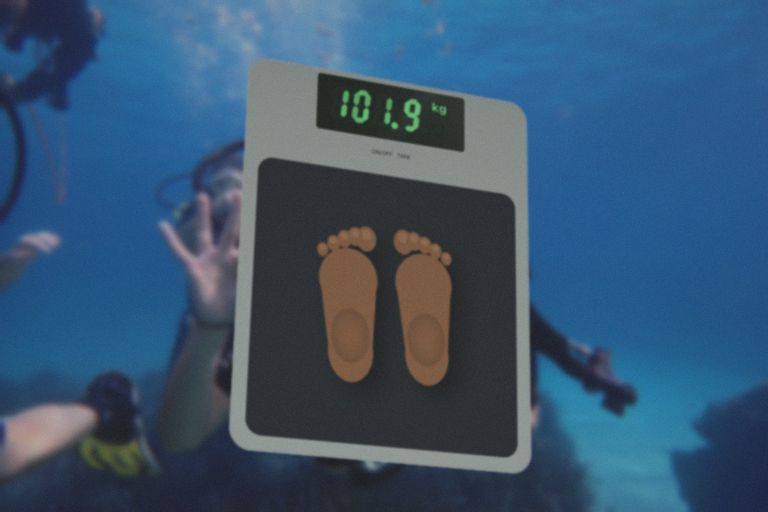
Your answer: 101.9 kg
